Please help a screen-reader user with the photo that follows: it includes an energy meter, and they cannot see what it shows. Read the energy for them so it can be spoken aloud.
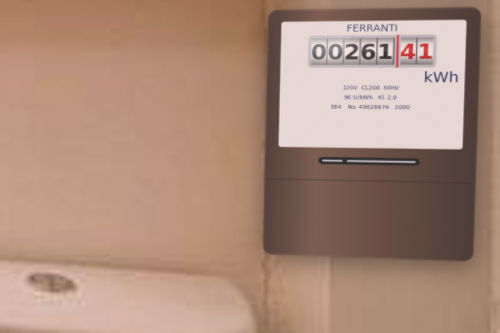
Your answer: 261.41 kWh
